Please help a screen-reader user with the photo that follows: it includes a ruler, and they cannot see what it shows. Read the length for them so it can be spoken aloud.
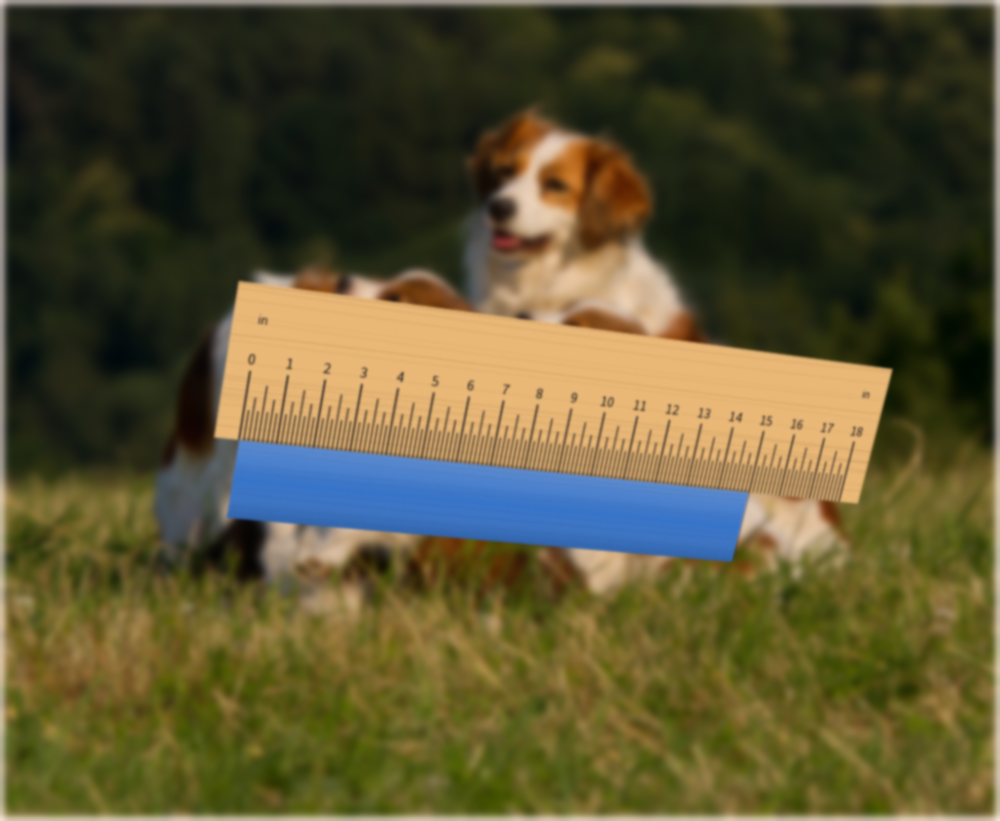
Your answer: 15 in
